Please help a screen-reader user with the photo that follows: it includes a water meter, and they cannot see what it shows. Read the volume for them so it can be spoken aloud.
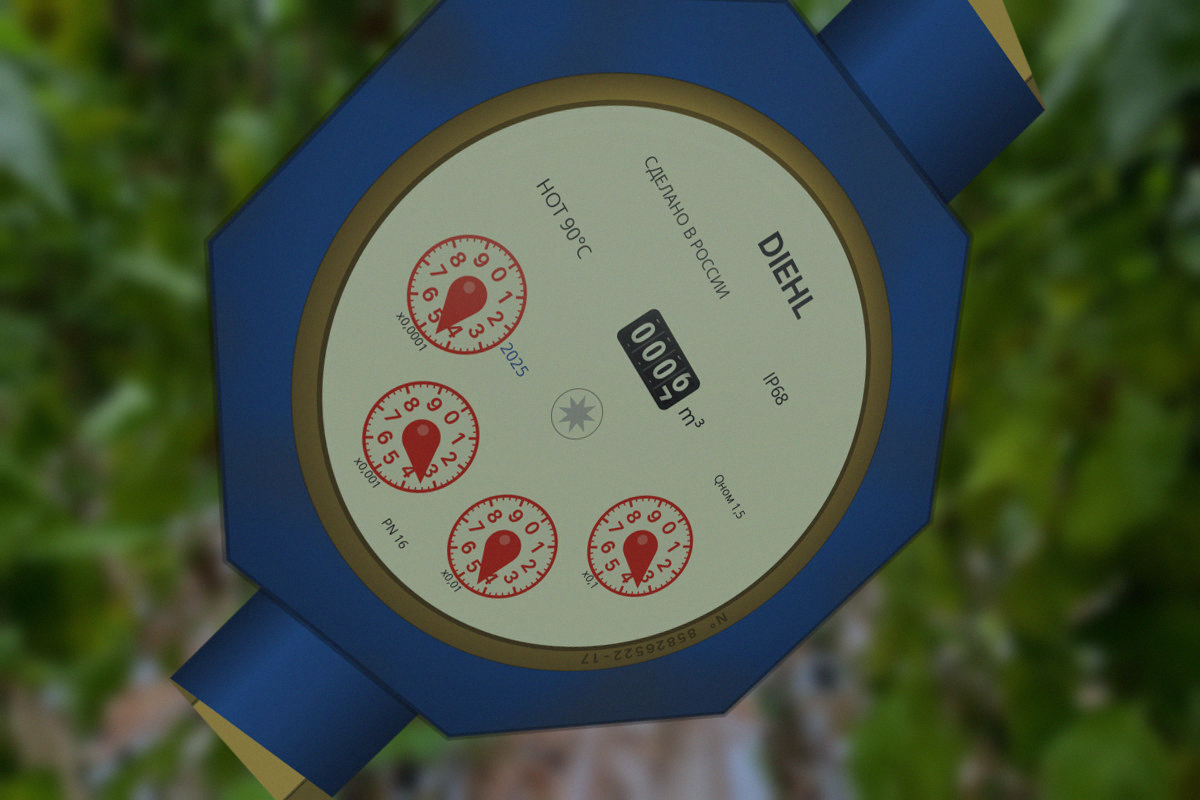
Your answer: 6.3434 m³
